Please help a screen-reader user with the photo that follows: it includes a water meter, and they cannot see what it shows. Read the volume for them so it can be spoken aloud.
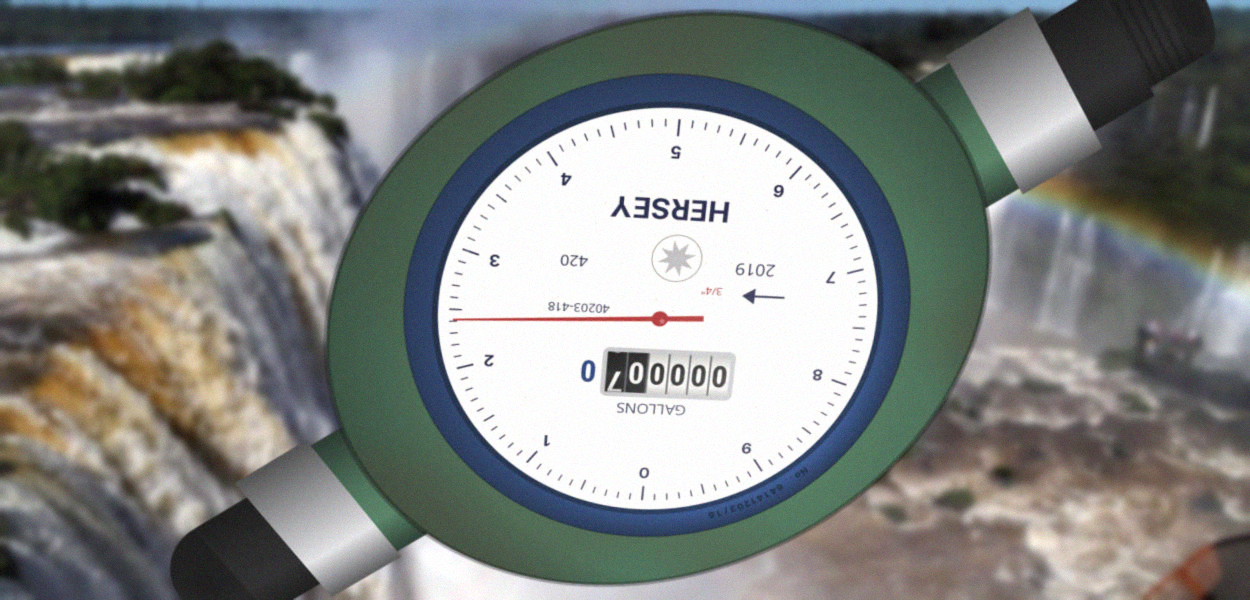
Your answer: 72.4 gal
